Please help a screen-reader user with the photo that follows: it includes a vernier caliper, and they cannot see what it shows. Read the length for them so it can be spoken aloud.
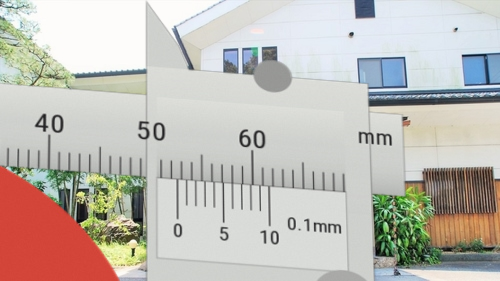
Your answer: 52.6 mm
